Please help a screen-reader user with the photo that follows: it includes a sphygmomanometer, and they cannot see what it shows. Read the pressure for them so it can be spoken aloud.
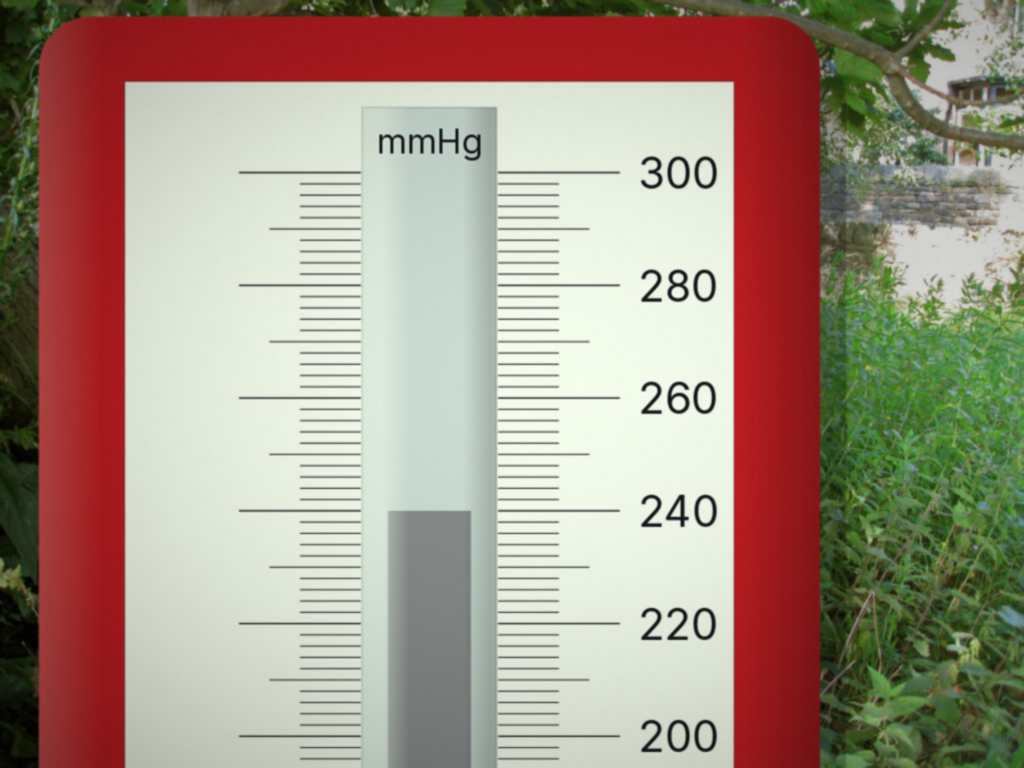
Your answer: 240 mmHg
